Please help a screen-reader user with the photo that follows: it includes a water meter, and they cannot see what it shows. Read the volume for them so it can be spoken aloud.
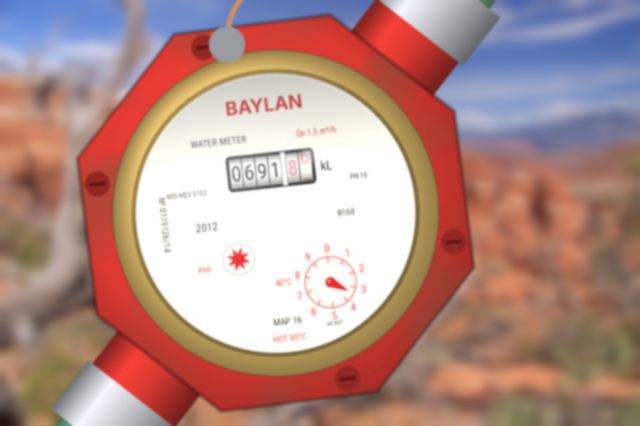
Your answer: 691.863 kL
